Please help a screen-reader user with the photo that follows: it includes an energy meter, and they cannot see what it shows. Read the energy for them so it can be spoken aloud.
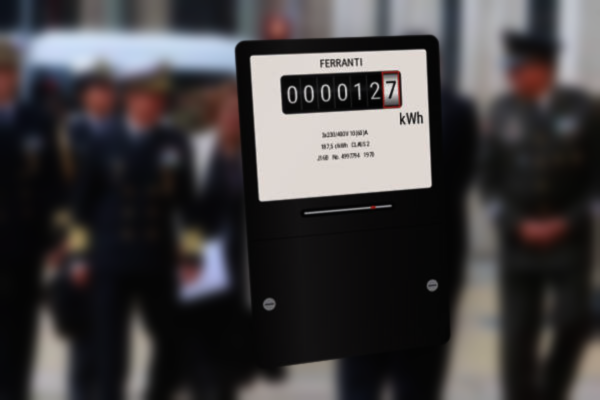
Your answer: 12.7 kWh
